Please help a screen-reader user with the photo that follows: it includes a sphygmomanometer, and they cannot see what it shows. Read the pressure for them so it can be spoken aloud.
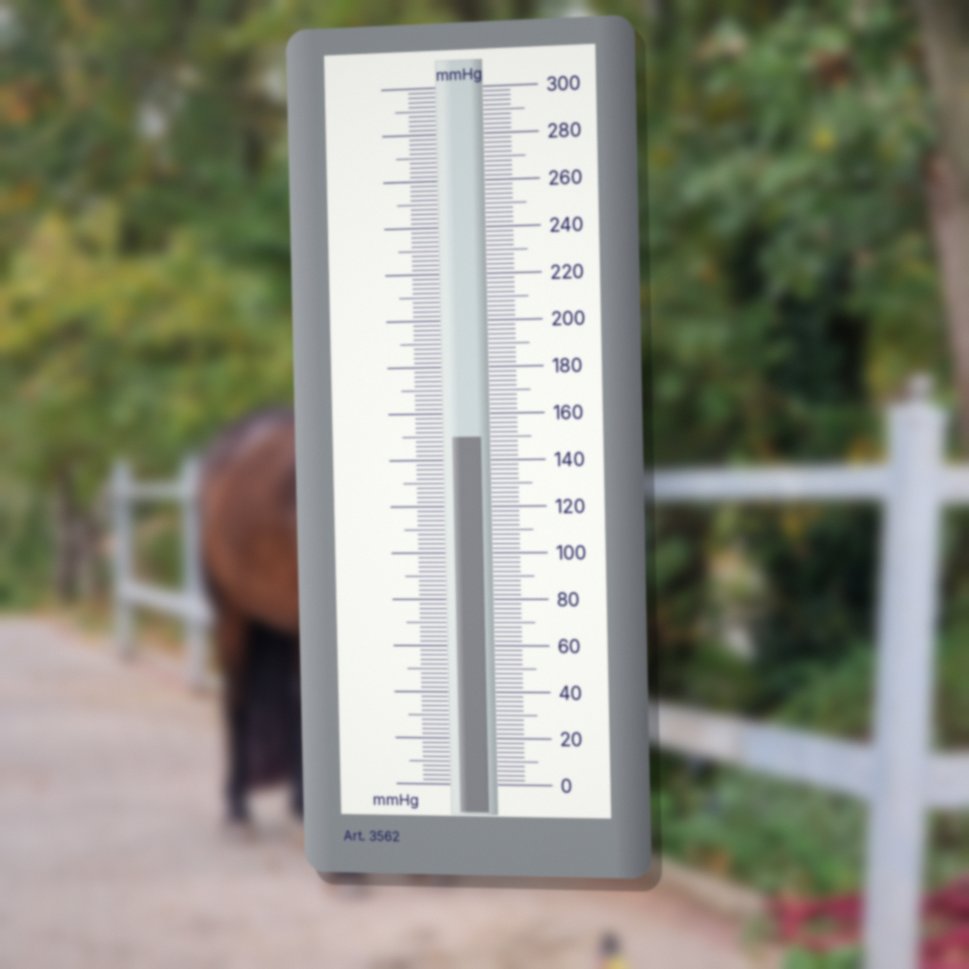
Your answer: 150 mmHg
